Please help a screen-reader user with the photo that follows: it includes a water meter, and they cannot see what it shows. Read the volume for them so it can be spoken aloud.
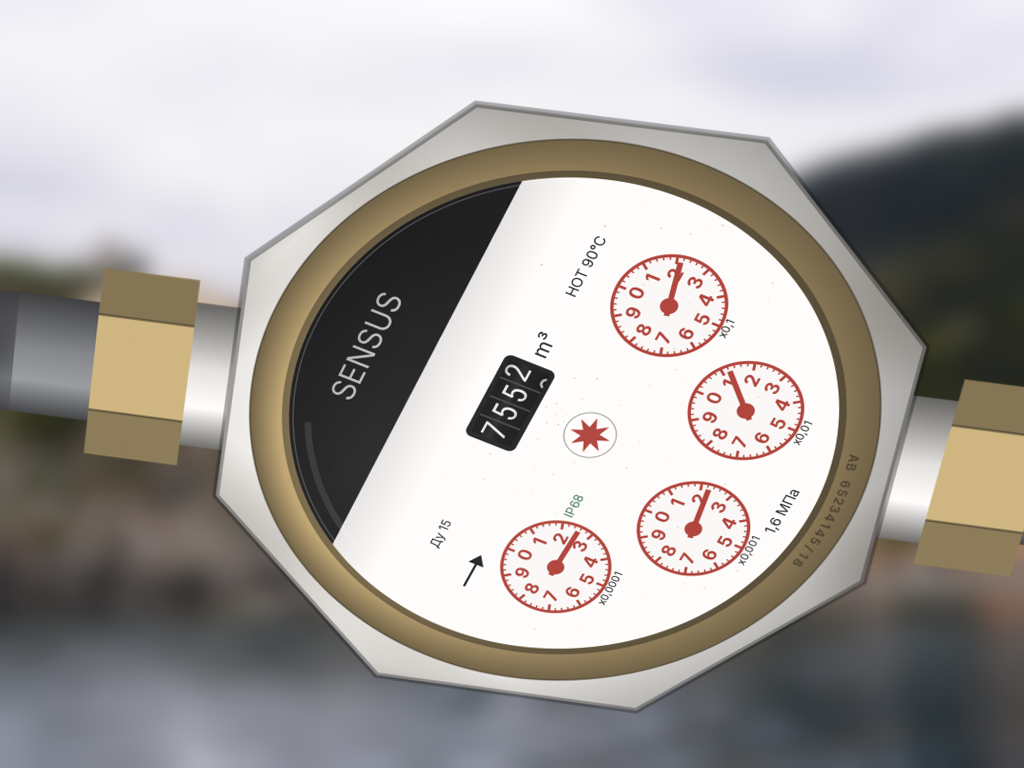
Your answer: 7552.2122 m³
